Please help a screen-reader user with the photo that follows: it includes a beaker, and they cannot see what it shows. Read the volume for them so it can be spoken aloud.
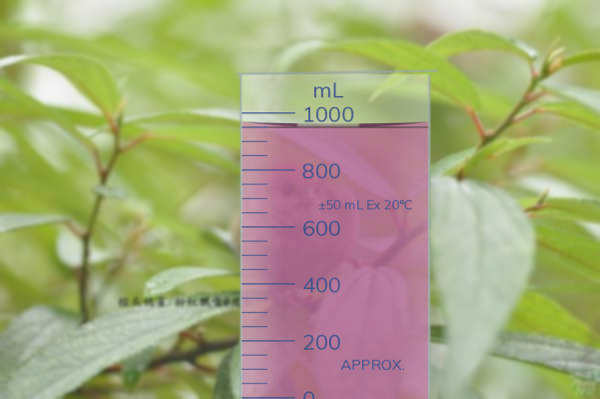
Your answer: 950 mL
